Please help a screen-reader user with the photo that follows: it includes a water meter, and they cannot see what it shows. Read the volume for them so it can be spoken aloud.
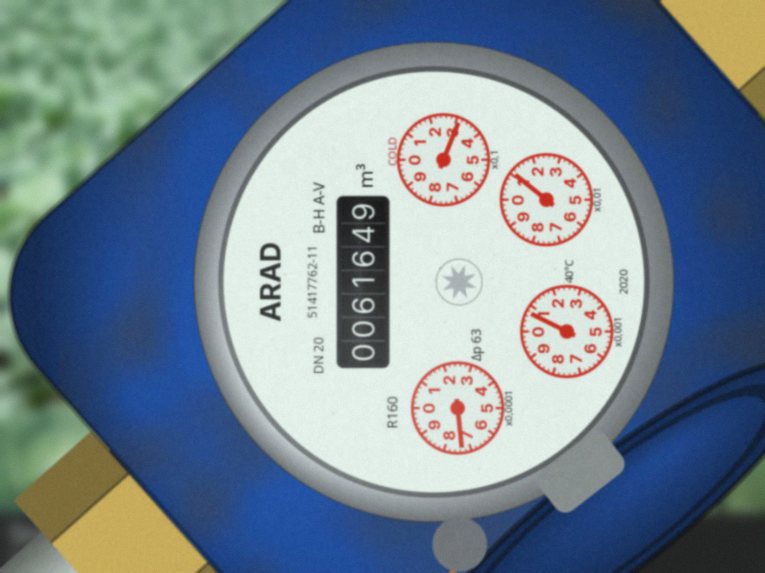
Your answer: 61649.3107 m³
